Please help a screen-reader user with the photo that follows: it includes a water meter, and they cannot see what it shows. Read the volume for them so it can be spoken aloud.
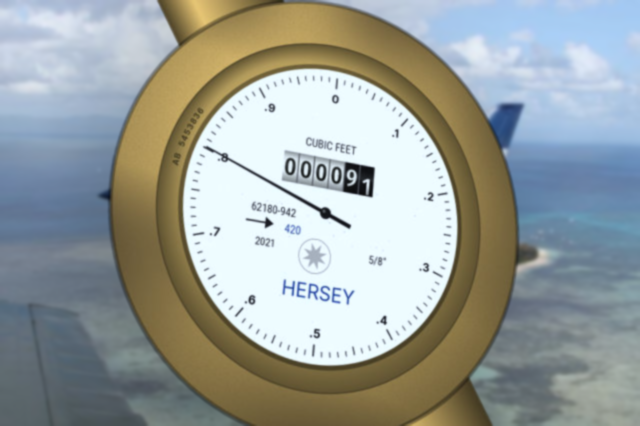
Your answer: 90.80 ft³
